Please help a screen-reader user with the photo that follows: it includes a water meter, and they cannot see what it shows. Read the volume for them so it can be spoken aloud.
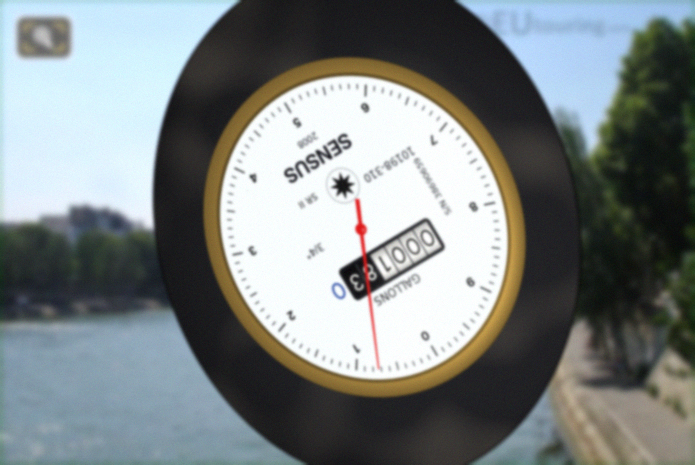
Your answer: 1830.7 gal
